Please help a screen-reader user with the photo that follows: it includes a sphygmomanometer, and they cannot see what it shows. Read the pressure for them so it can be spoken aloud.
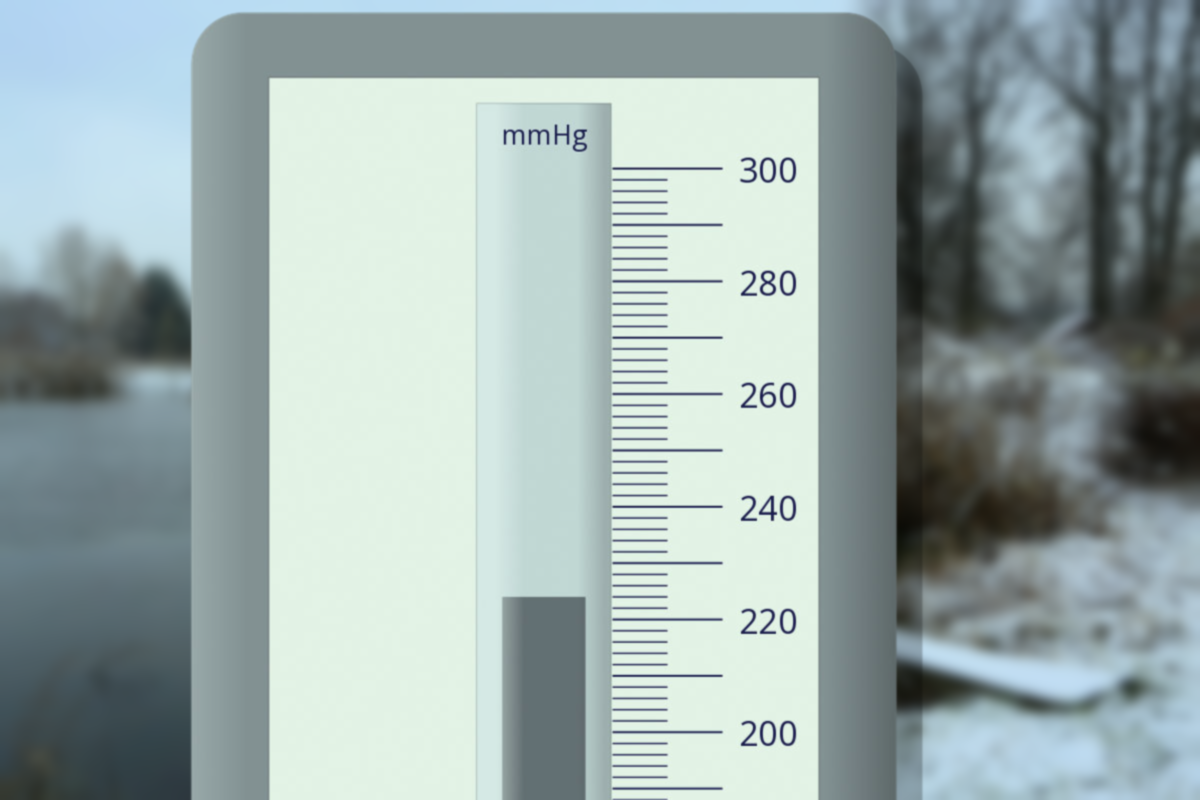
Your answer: 224 mmHg
